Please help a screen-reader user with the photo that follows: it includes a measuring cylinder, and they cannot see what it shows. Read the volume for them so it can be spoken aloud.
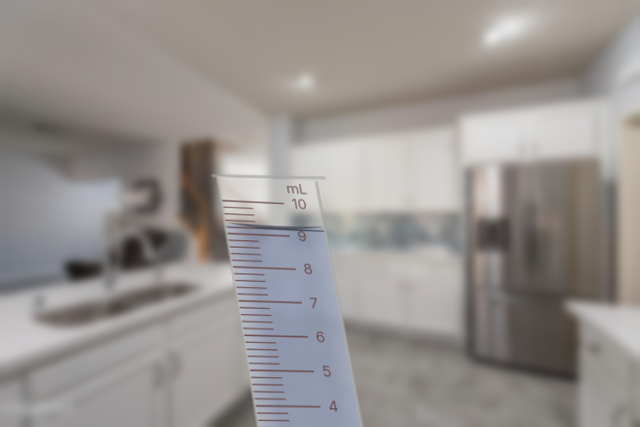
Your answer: 9.2 mL
